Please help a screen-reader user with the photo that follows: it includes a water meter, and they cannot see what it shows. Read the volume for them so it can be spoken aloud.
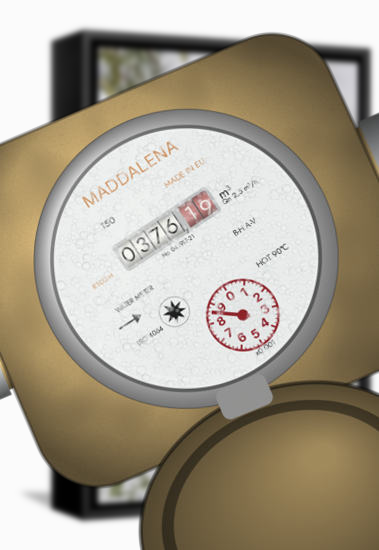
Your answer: 376.188 m³
